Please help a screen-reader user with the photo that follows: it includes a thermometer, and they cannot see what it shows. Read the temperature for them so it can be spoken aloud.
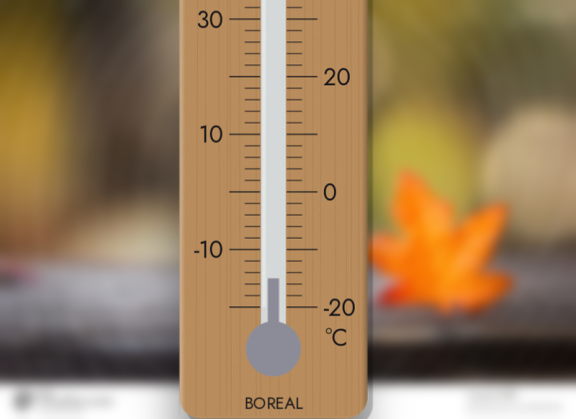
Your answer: -15 °C
